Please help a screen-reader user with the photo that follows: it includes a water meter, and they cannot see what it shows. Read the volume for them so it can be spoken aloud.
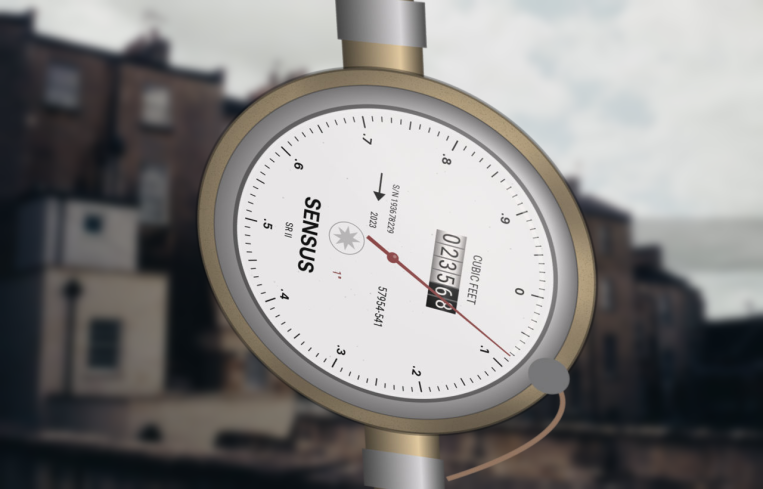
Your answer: 23568.08 ft³
